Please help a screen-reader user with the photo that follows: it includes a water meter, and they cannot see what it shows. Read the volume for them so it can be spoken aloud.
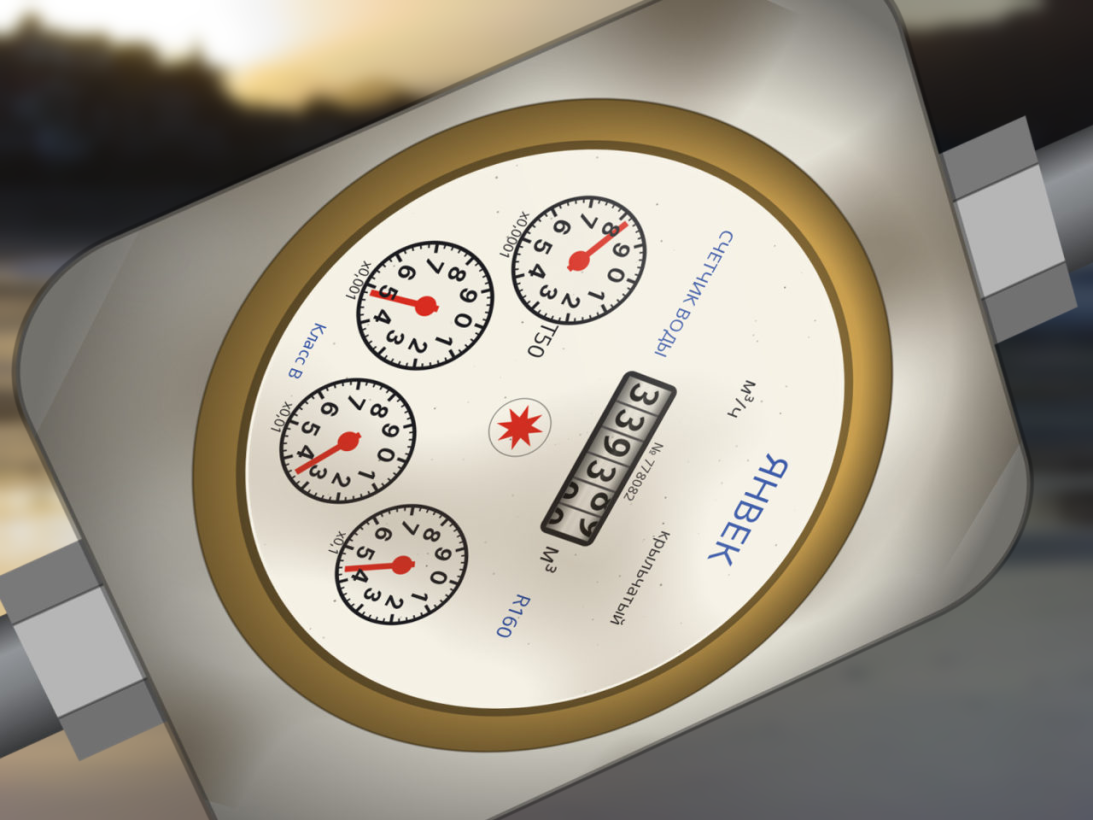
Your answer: 339389.4348 m³
